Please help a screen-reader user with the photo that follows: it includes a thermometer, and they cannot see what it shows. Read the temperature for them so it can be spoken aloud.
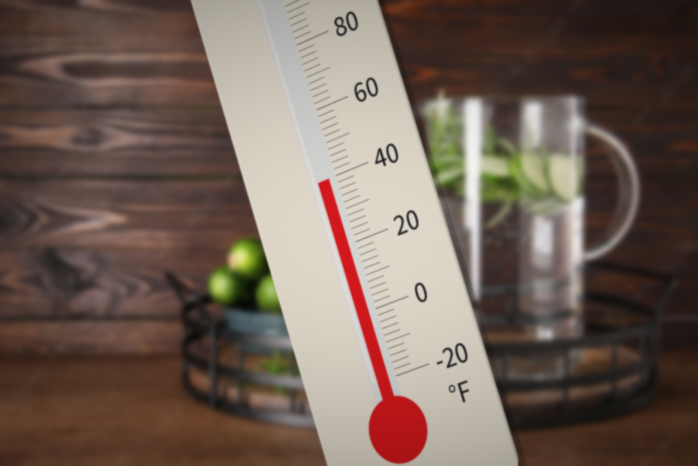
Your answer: 40 °F
